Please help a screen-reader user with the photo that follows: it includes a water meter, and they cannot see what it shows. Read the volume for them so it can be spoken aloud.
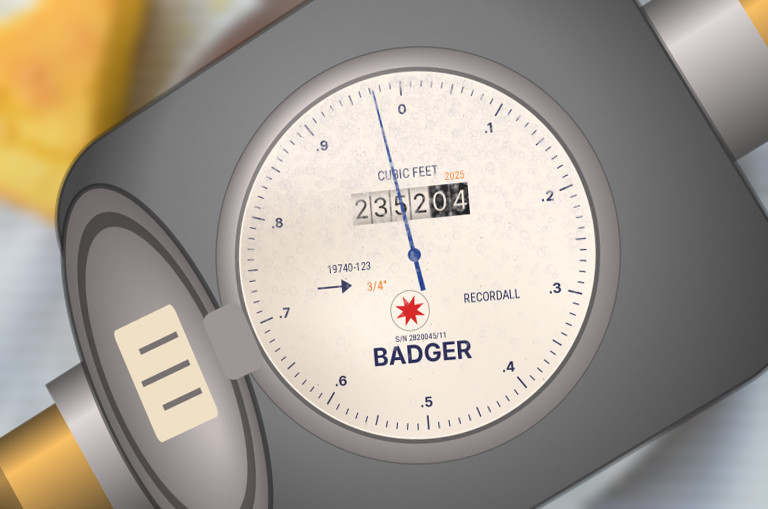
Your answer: 235203.97 ft³
